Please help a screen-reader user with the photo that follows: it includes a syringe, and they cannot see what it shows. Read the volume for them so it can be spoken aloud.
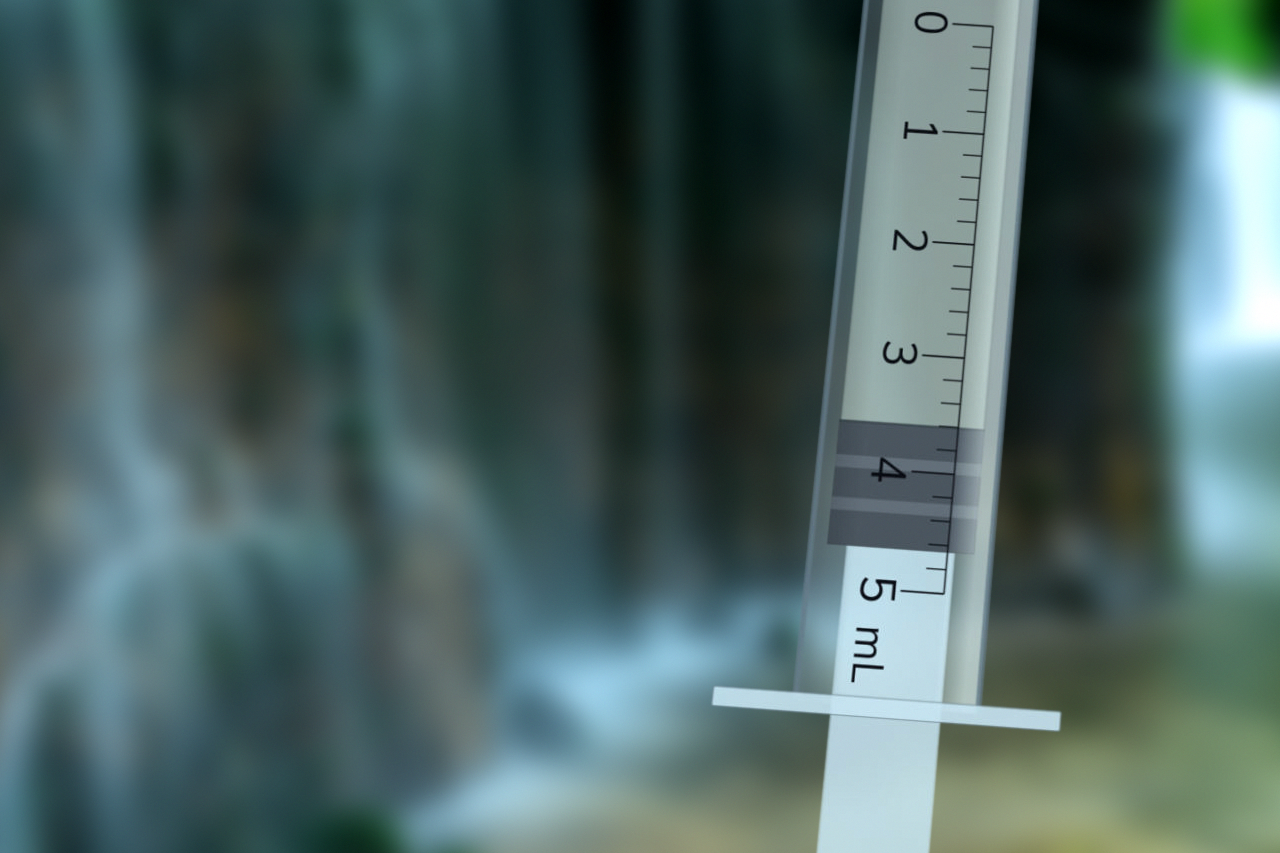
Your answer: 3.6 mL
